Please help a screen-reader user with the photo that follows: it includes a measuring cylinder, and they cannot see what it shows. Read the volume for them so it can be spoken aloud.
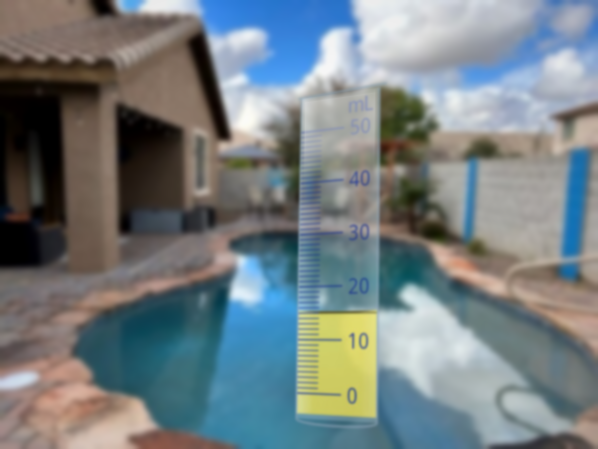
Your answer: 15 mL
